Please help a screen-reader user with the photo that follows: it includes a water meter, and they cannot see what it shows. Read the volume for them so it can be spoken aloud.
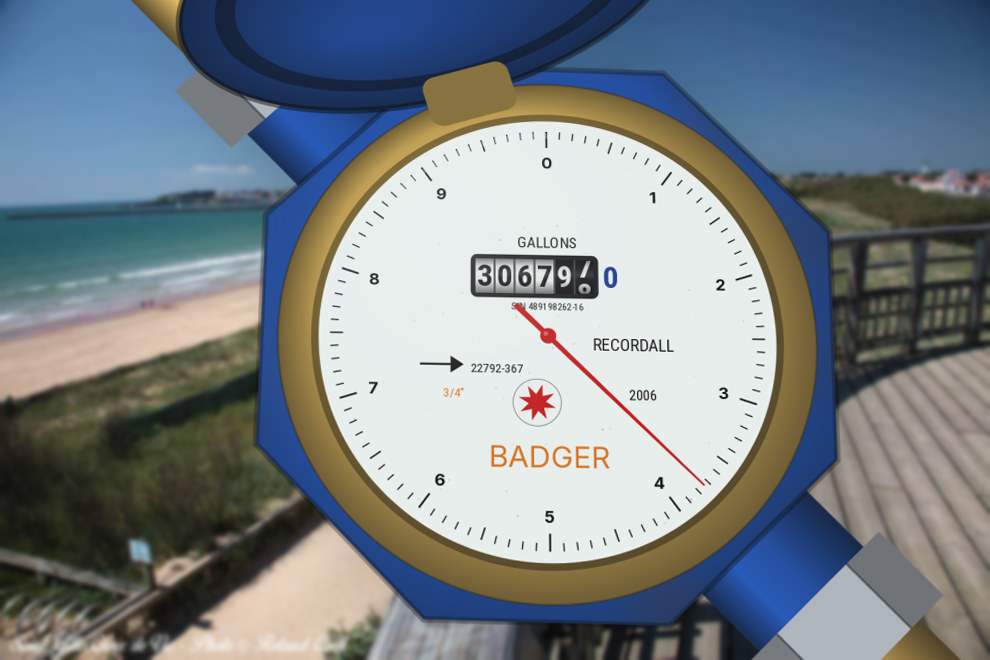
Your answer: 3067973.7 gal
